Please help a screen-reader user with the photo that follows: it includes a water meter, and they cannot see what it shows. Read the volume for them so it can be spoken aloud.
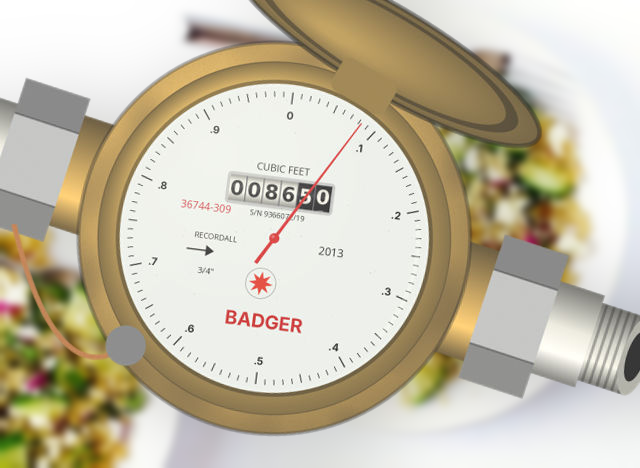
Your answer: 8650.08 ft³
